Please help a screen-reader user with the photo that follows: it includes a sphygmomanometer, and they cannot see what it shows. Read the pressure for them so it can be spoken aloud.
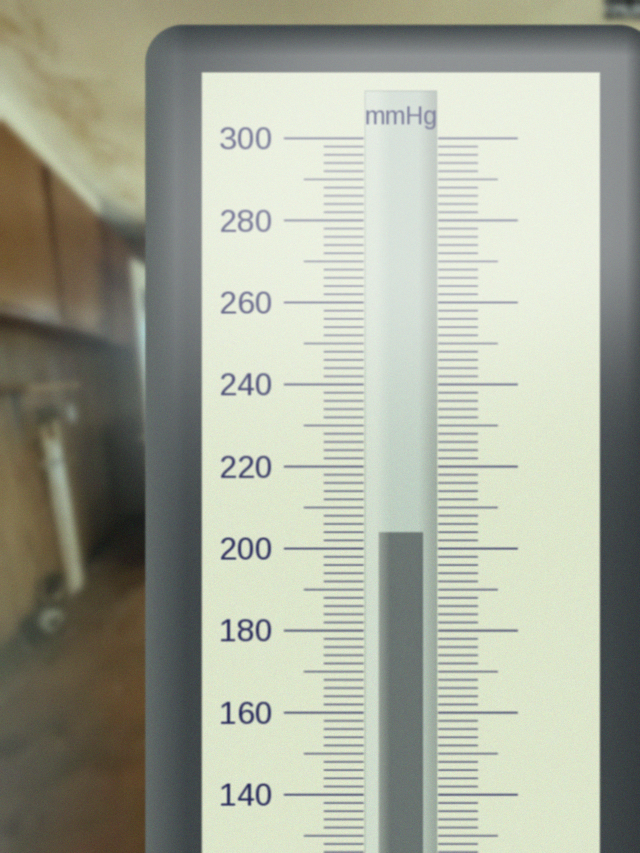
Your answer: 204 mmHg
